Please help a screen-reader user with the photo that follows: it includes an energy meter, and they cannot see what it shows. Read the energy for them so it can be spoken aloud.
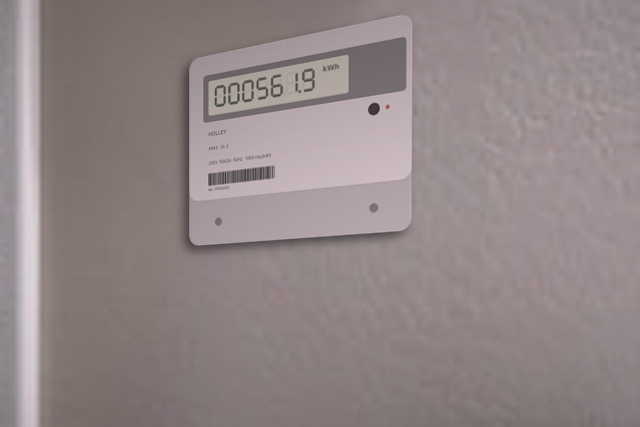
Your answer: 561.9 kWh
